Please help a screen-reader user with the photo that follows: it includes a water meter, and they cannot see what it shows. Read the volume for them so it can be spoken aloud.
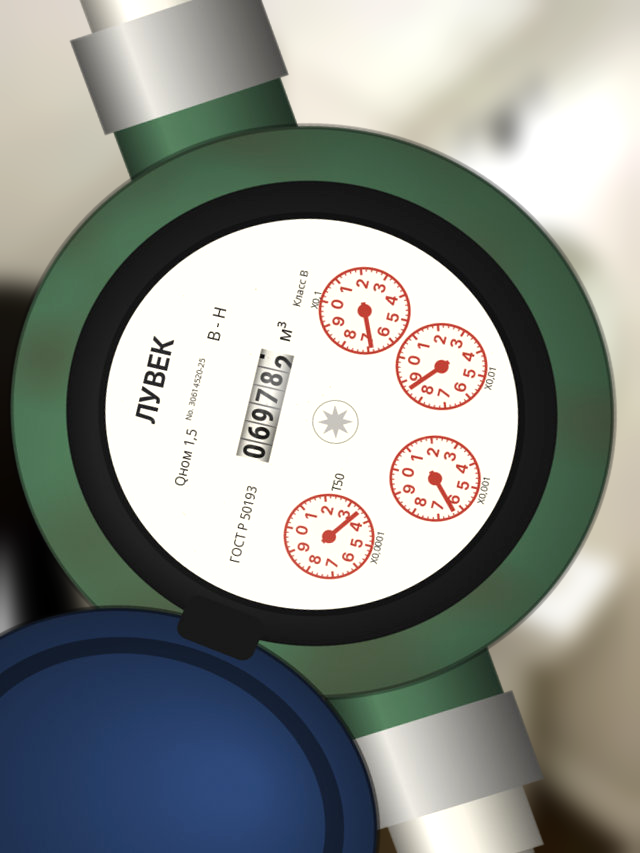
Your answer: 69781.6863 m³
